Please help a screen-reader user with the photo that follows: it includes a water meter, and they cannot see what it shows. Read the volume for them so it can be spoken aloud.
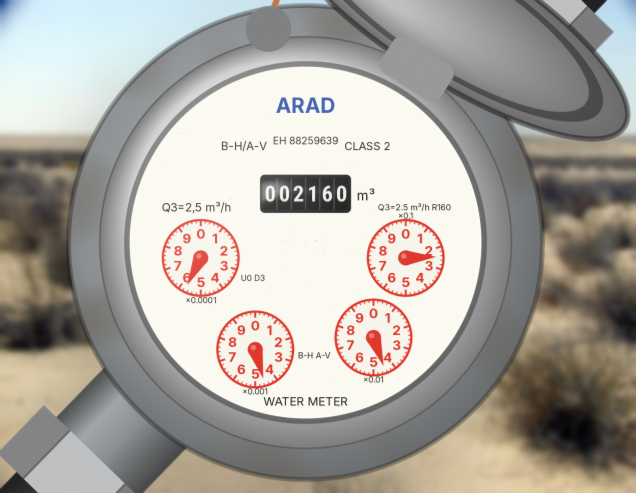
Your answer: 2160.2445 m³
